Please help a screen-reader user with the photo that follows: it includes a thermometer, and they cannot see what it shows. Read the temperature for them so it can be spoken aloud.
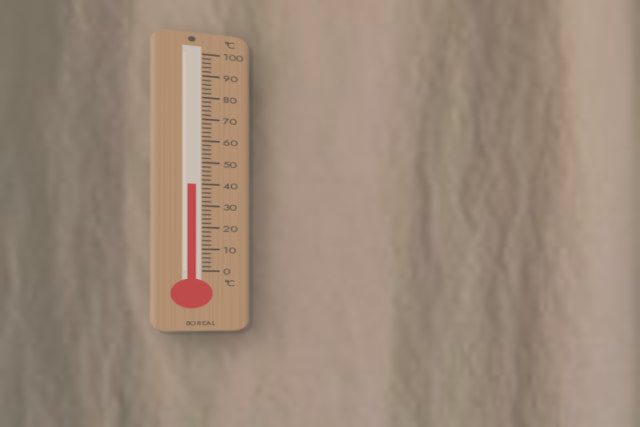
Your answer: 40 °C
